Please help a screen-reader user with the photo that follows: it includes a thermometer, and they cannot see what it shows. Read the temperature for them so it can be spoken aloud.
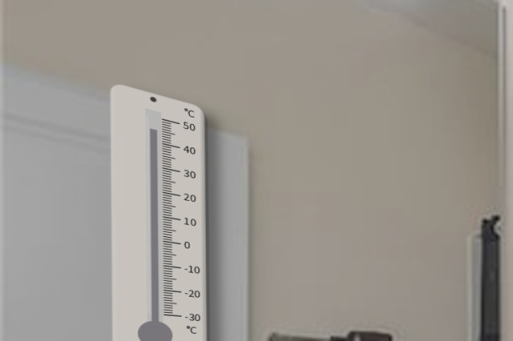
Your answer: 45 °C
